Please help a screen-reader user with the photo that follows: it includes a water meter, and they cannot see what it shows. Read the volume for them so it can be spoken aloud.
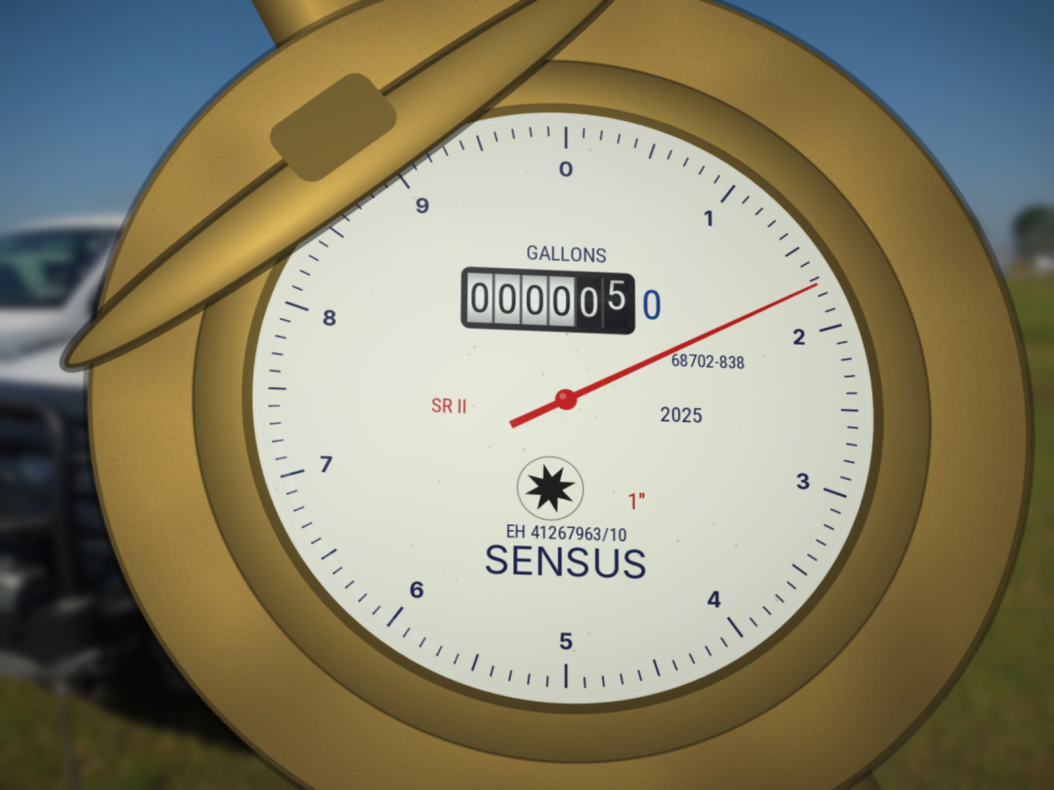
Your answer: 51.7 gal
